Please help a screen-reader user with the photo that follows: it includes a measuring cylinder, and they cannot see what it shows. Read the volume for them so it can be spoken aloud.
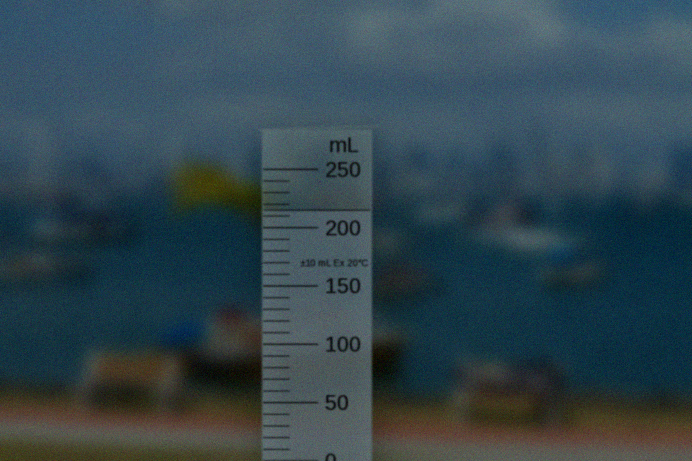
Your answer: 215 mL
